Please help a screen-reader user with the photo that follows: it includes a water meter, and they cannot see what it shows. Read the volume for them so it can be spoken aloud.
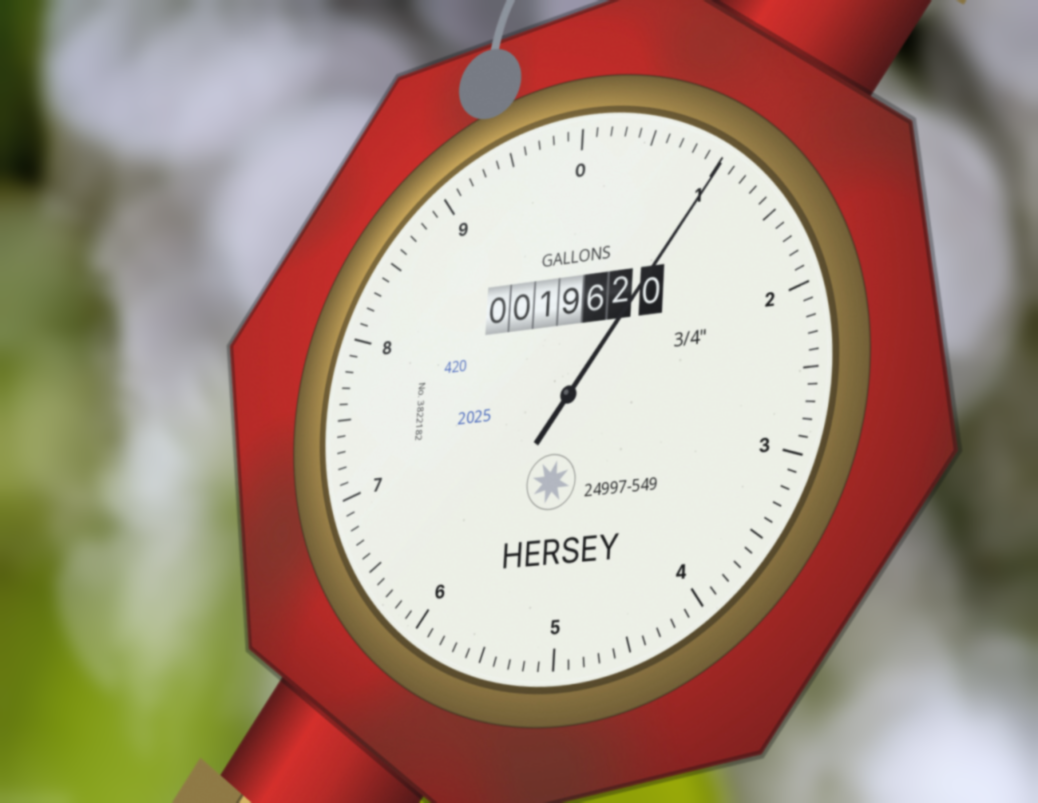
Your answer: 19621.0 gal
